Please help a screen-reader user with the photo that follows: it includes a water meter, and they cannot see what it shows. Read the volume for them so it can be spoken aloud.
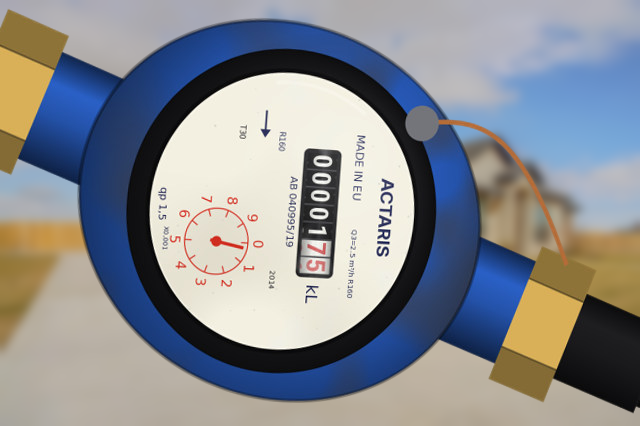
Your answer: 1.750 kL
